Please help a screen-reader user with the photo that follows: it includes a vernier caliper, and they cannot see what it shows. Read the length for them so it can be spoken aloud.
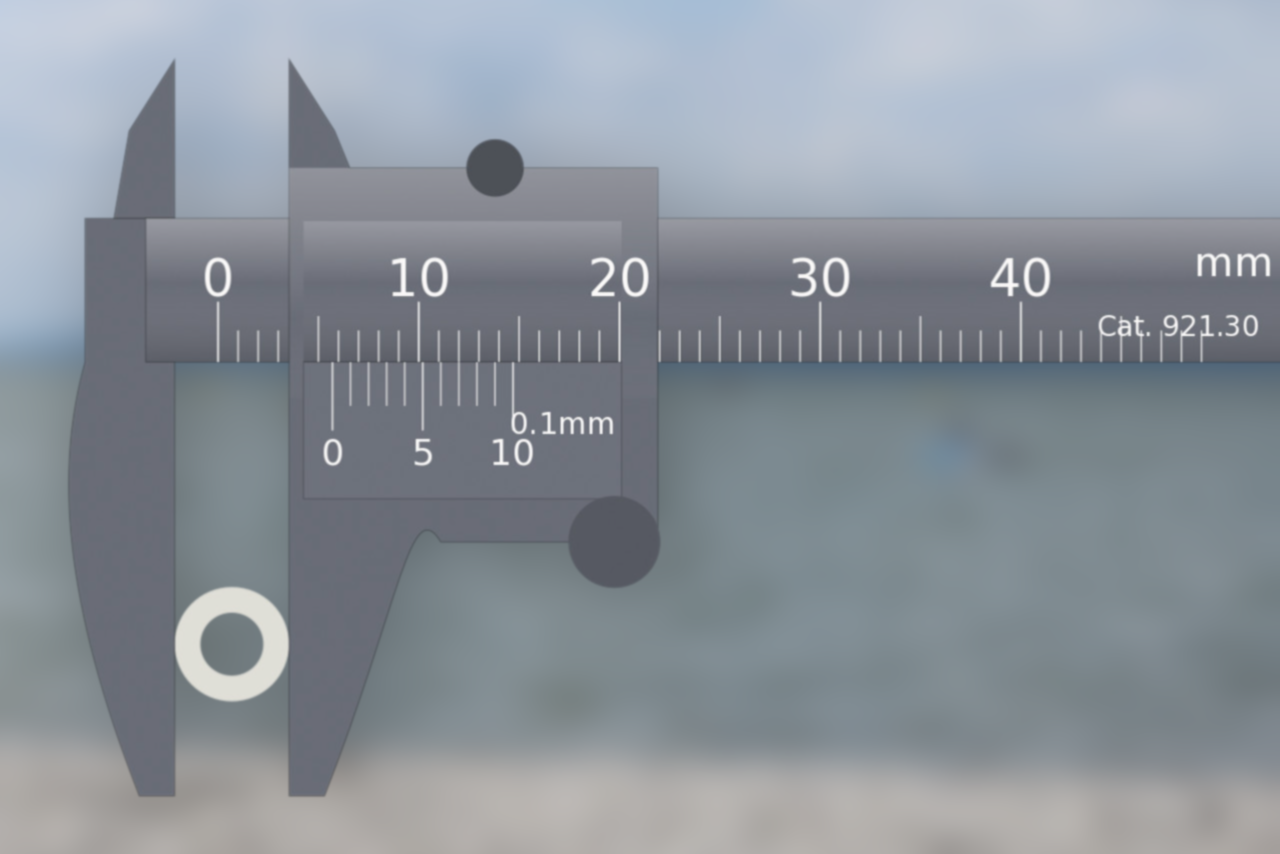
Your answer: 5.7 mm
